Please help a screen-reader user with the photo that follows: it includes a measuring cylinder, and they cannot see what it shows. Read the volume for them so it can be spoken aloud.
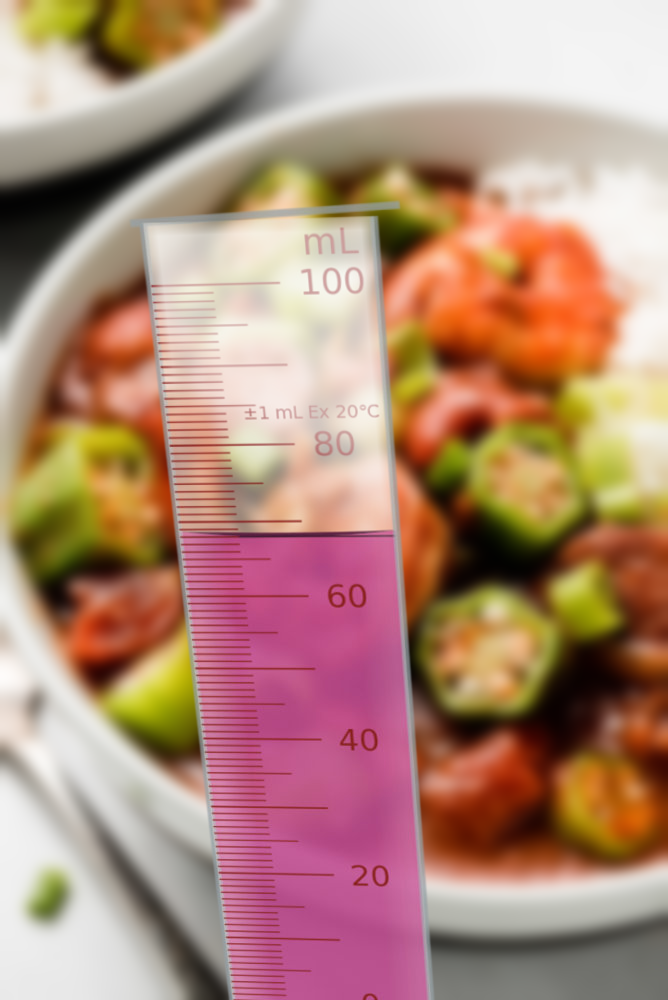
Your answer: 68 mL
